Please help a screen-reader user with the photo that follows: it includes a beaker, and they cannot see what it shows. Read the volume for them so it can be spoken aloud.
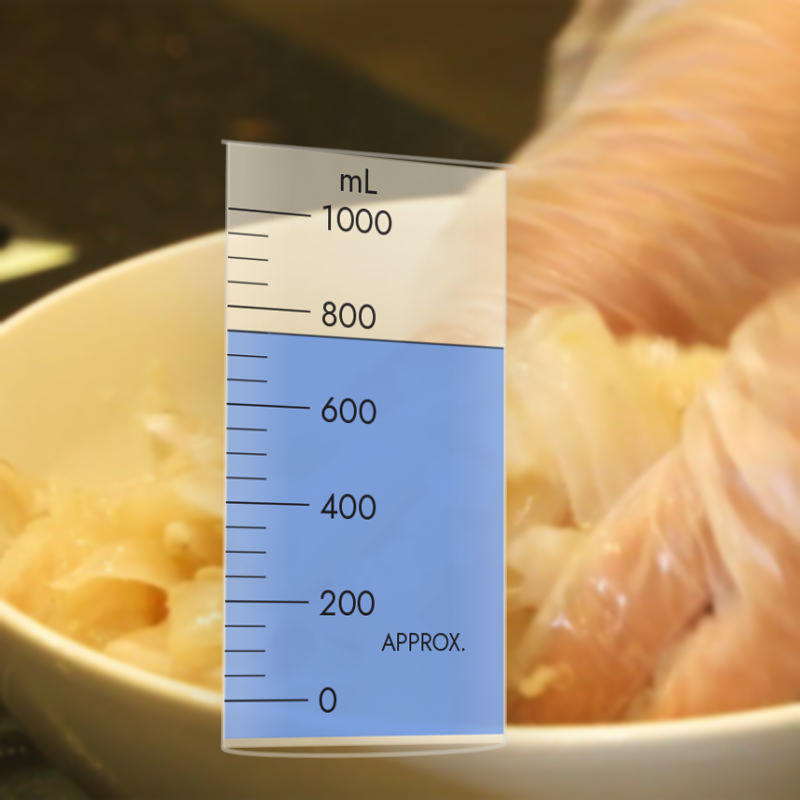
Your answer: 750 mL
